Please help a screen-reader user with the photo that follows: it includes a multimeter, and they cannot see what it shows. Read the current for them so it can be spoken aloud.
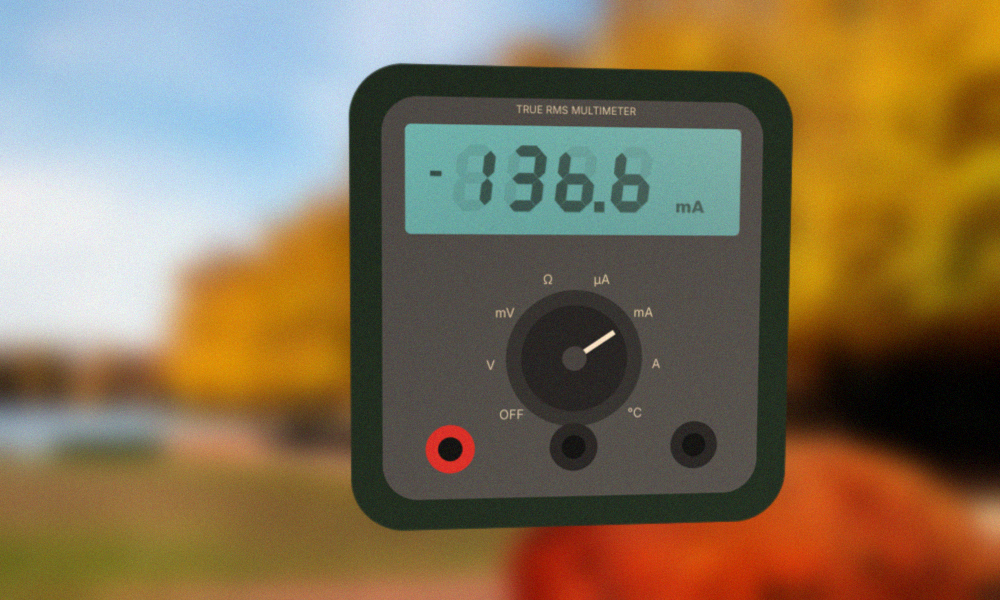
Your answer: -136.6 mA
